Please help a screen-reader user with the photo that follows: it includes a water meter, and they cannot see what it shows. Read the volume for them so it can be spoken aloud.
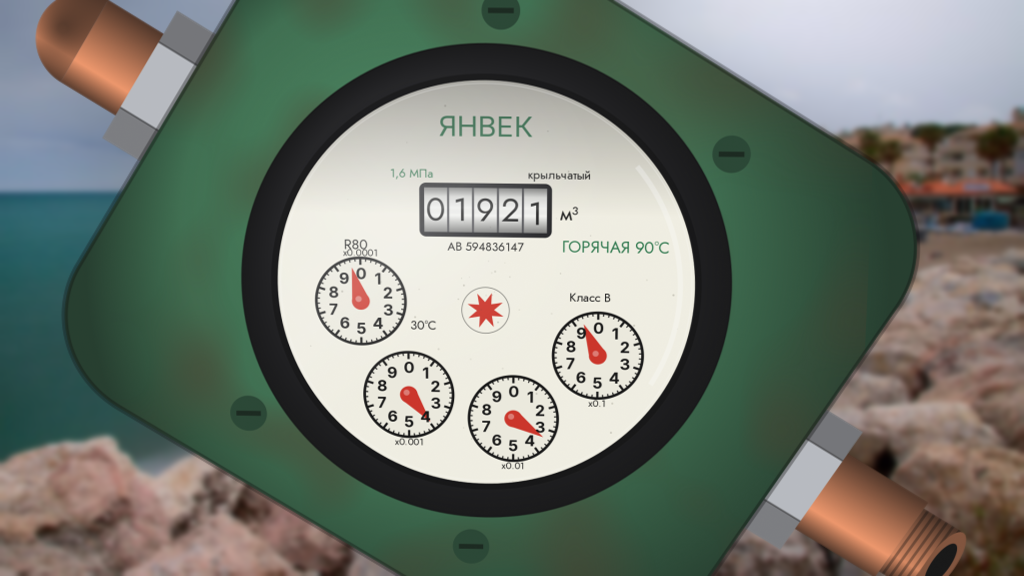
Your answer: 1920.9339 m³
